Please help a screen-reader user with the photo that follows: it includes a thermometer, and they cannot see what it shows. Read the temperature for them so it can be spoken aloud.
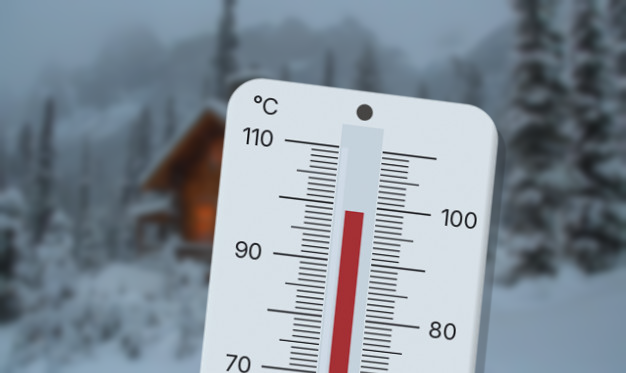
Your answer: 99 °C
